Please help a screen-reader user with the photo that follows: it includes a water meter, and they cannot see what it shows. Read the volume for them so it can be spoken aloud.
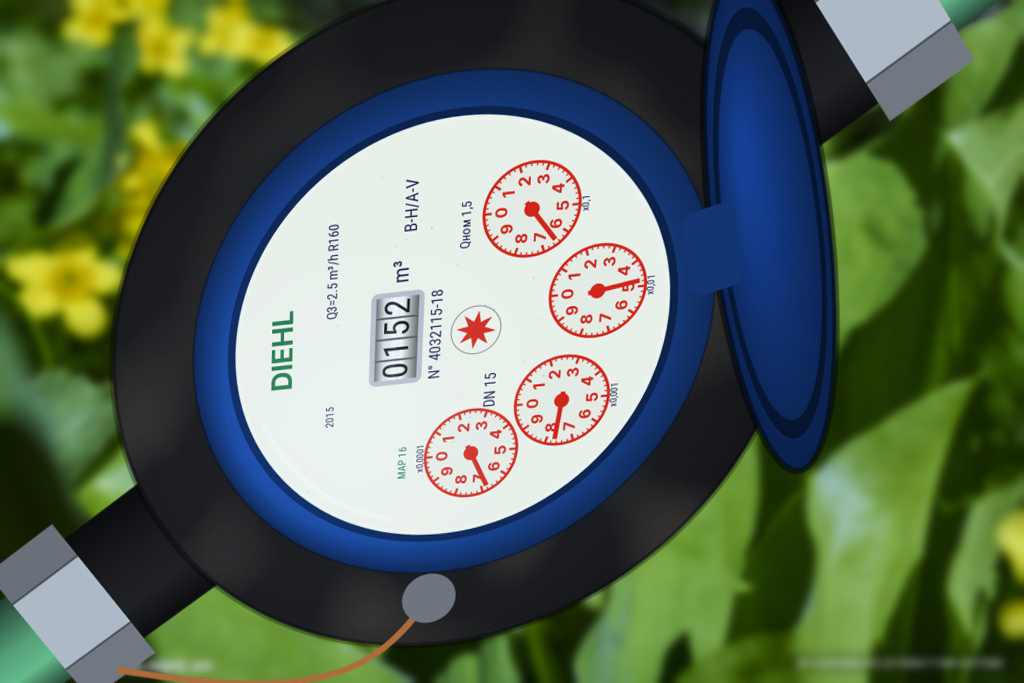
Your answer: 152.6476 m³
